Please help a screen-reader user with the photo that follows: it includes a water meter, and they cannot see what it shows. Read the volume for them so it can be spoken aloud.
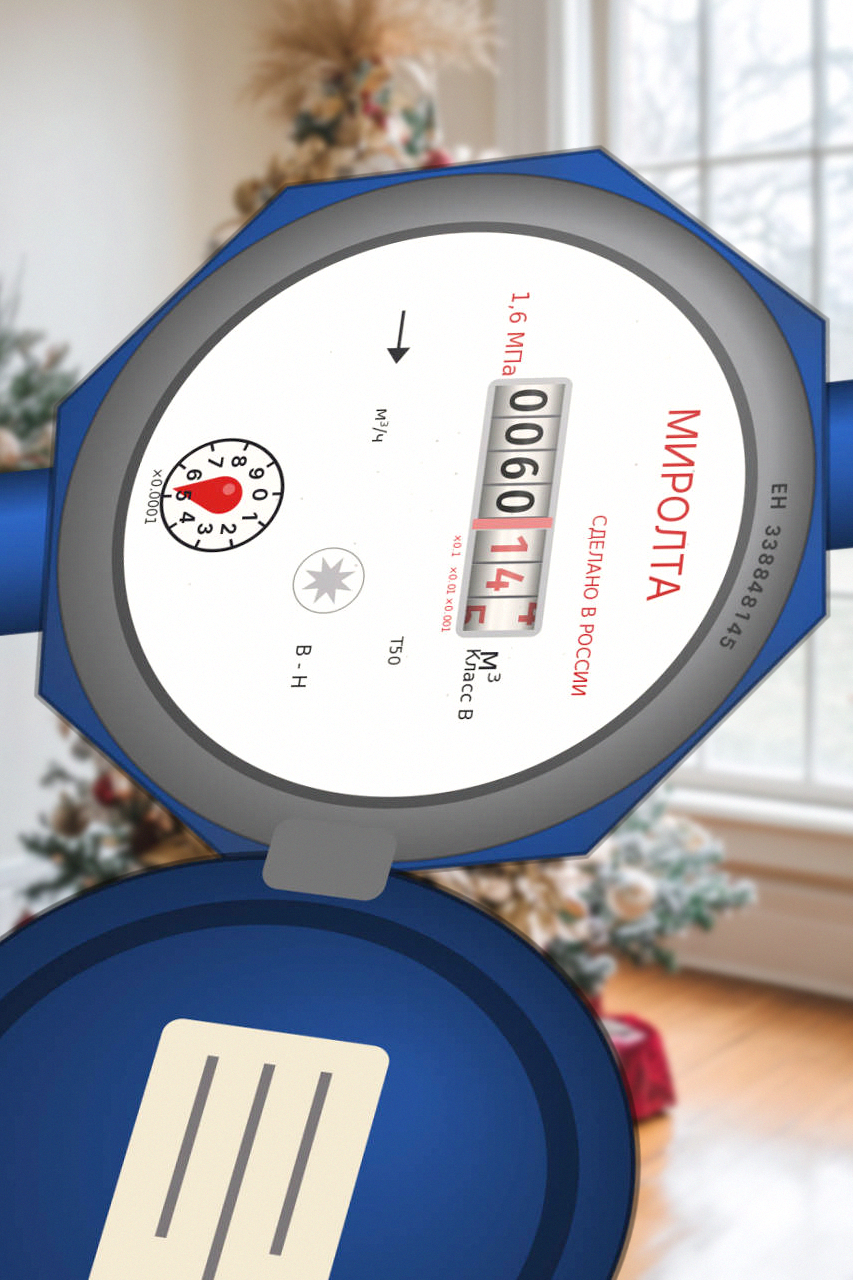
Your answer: 60.1445 m³
